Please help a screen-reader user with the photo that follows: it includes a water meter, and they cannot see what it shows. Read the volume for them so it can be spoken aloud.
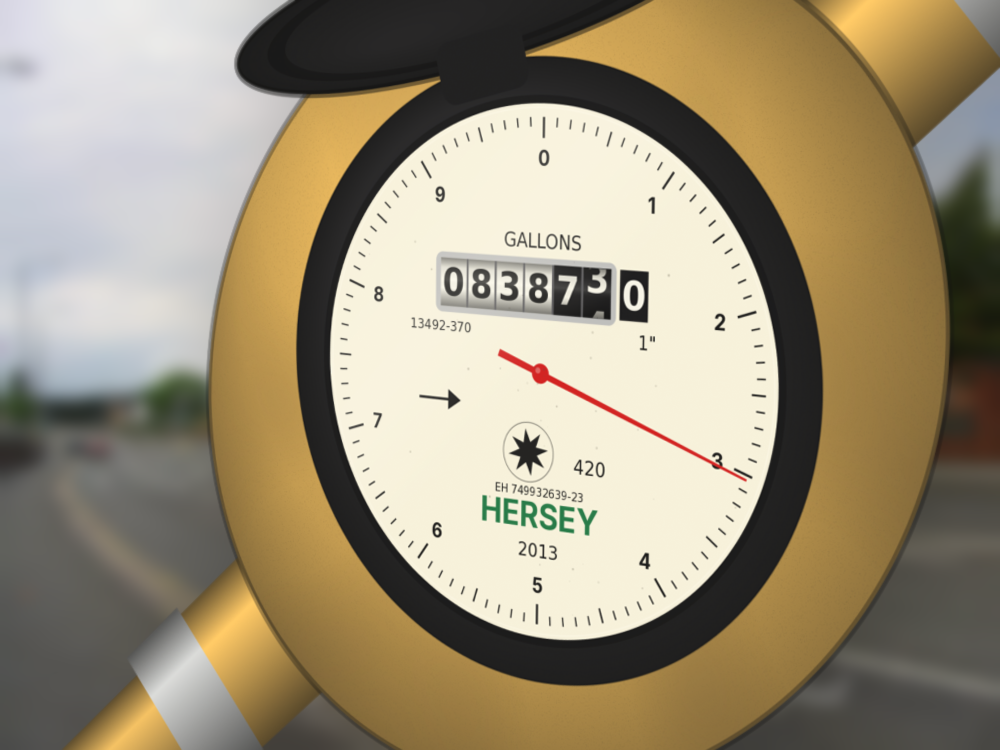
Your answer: 838733.0 gal
